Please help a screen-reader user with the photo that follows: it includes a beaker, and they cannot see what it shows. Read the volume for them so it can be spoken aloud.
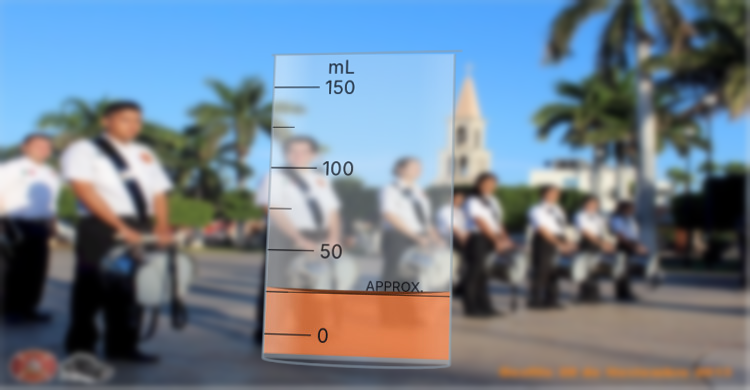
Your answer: 25 mL
